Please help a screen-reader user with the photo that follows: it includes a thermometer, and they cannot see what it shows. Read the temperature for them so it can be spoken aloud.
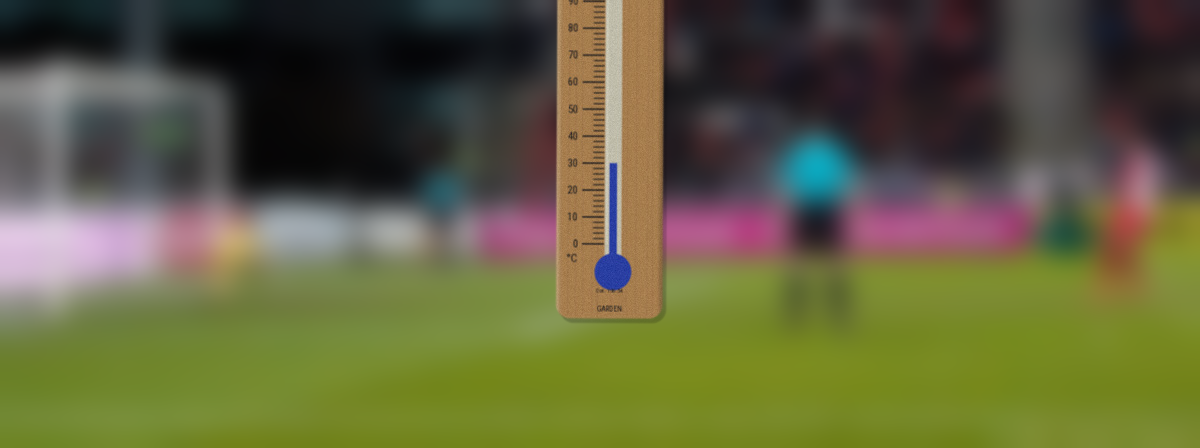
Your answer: 30 °C
